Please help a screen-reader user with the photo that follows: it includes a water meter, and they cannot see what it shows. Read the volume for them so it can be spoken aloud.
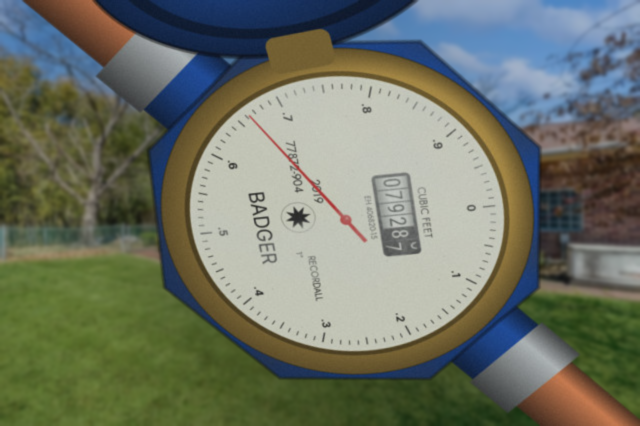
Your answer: 79286.66 ft³
